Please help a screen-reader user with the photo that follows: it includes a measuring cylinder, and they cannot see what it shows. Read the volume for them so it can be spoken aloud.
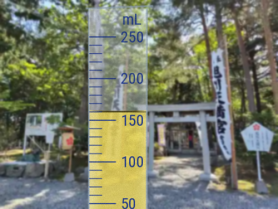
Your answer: 160 mL
